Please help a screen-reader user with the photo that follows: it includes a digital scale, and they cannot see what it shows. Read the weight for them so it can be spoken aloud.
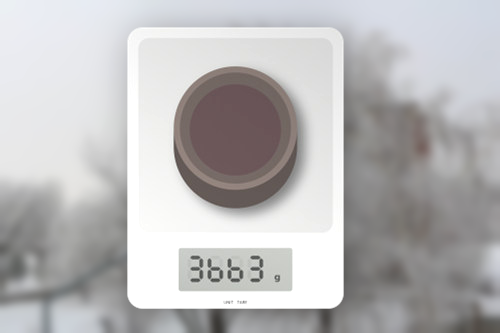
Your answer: 3663 g
